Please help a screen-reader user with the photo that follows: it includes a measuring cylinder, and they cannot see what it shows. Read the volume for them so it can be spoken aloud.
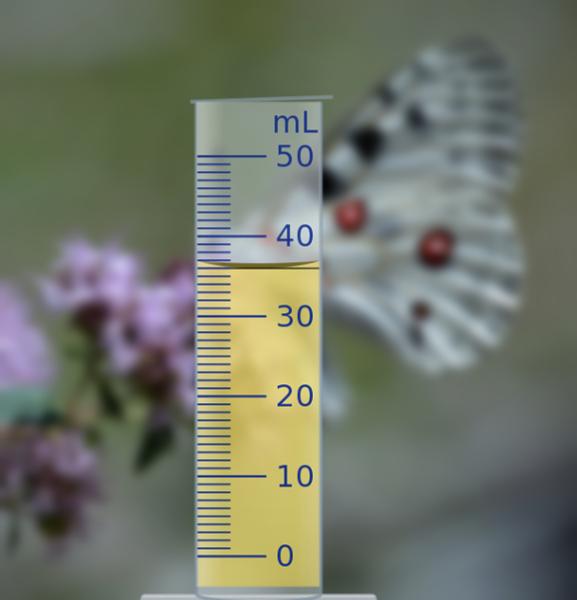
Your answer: 36 mL
